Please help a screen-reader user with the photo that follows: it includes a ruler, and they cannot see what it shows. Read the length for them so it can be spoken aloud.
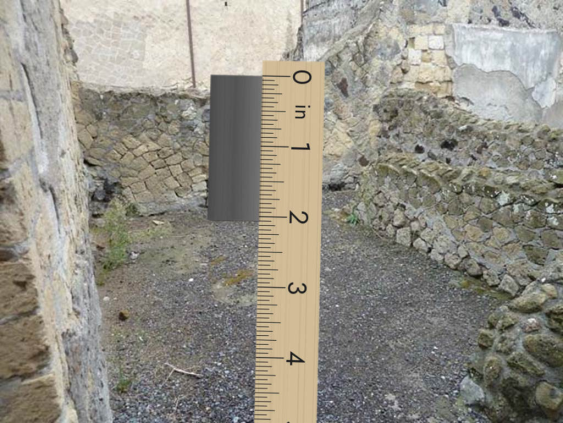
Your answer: 2.0625 in
